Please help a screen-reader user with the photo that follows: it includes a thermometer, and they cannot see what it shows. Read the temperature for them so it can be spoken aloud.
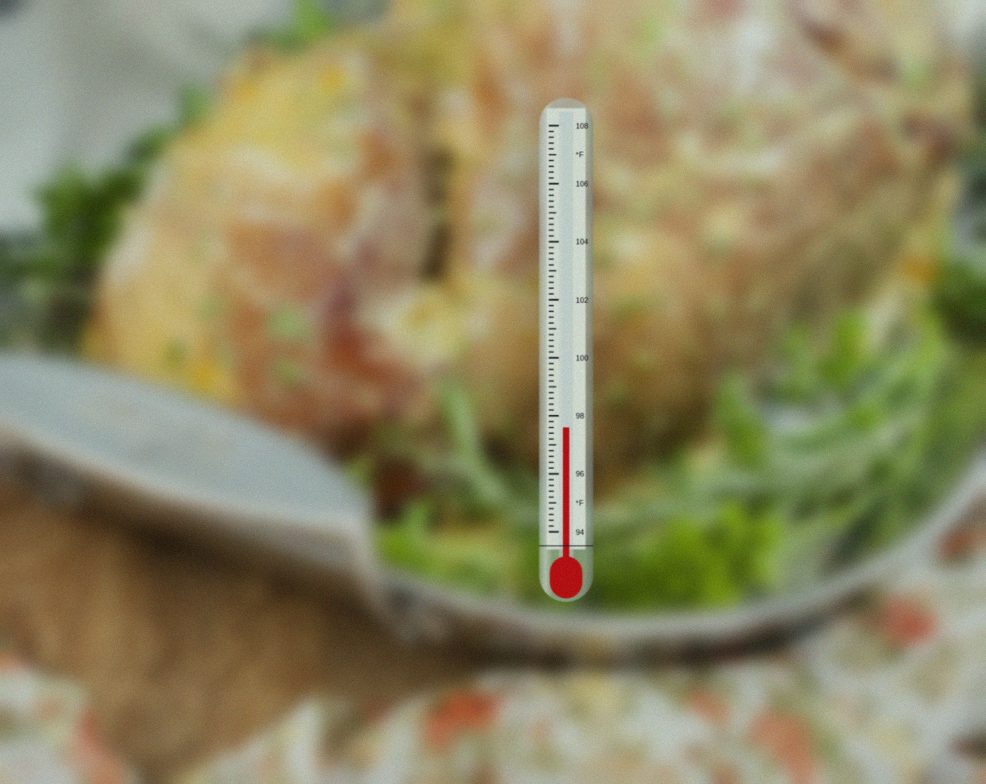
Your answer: 97.6 °F
